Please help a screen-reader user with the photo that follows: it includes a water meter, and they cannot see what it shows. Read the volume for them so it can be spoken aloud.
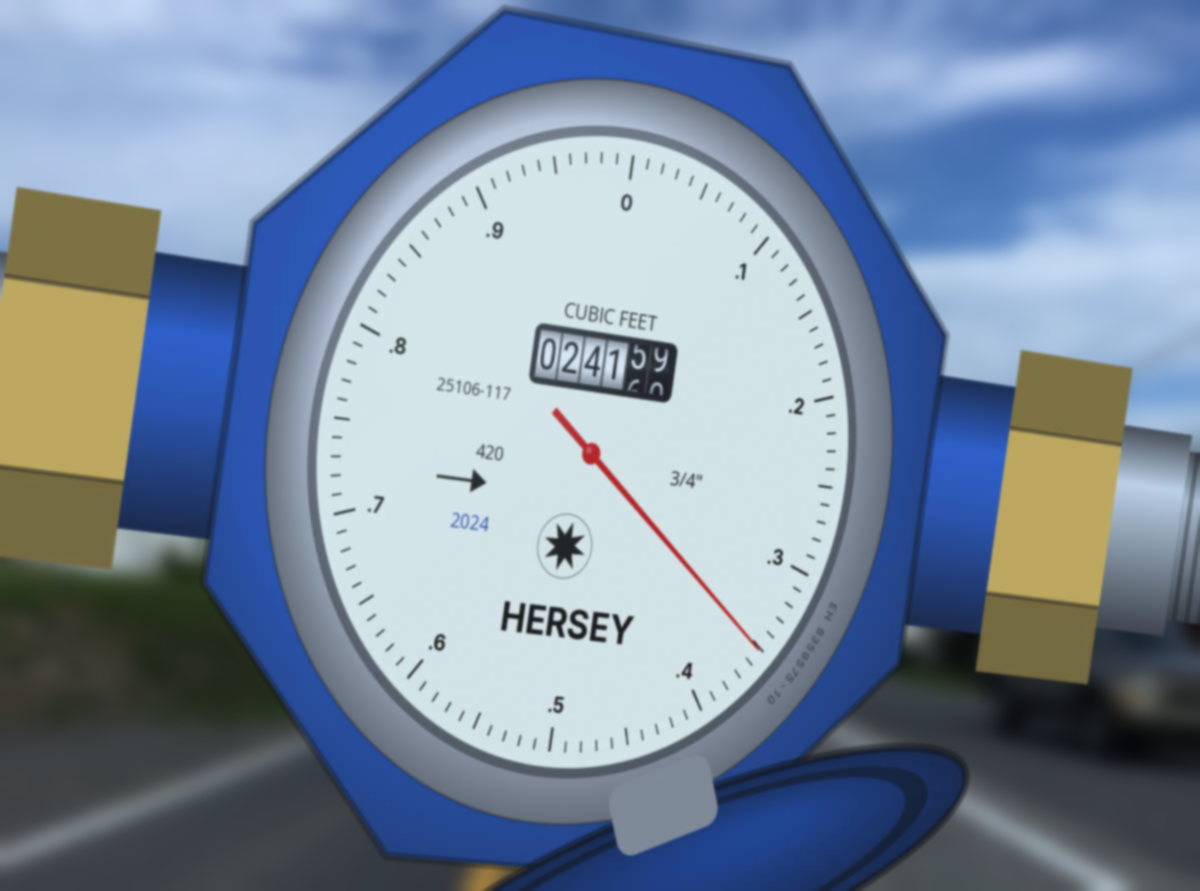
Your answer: 24159.35 ft³
